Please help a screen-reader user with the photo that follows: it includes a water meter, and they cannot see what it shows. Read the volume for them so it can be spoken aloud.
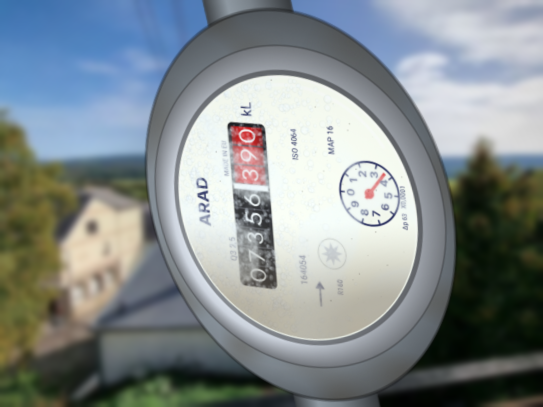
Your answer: 7356.3903 kL
